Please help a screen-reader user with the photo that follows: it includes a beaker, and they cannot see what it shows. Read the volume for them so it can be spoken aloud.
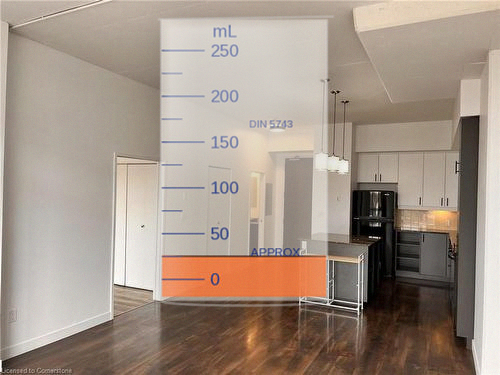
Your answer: 25 mL
